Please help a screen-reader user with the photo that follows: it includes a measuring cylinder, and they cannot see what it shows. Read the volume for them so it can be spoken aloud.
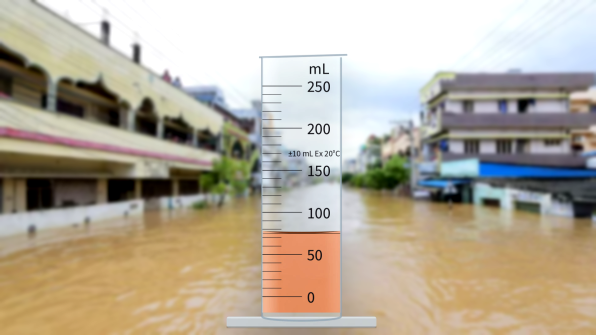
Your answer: 75 mL
